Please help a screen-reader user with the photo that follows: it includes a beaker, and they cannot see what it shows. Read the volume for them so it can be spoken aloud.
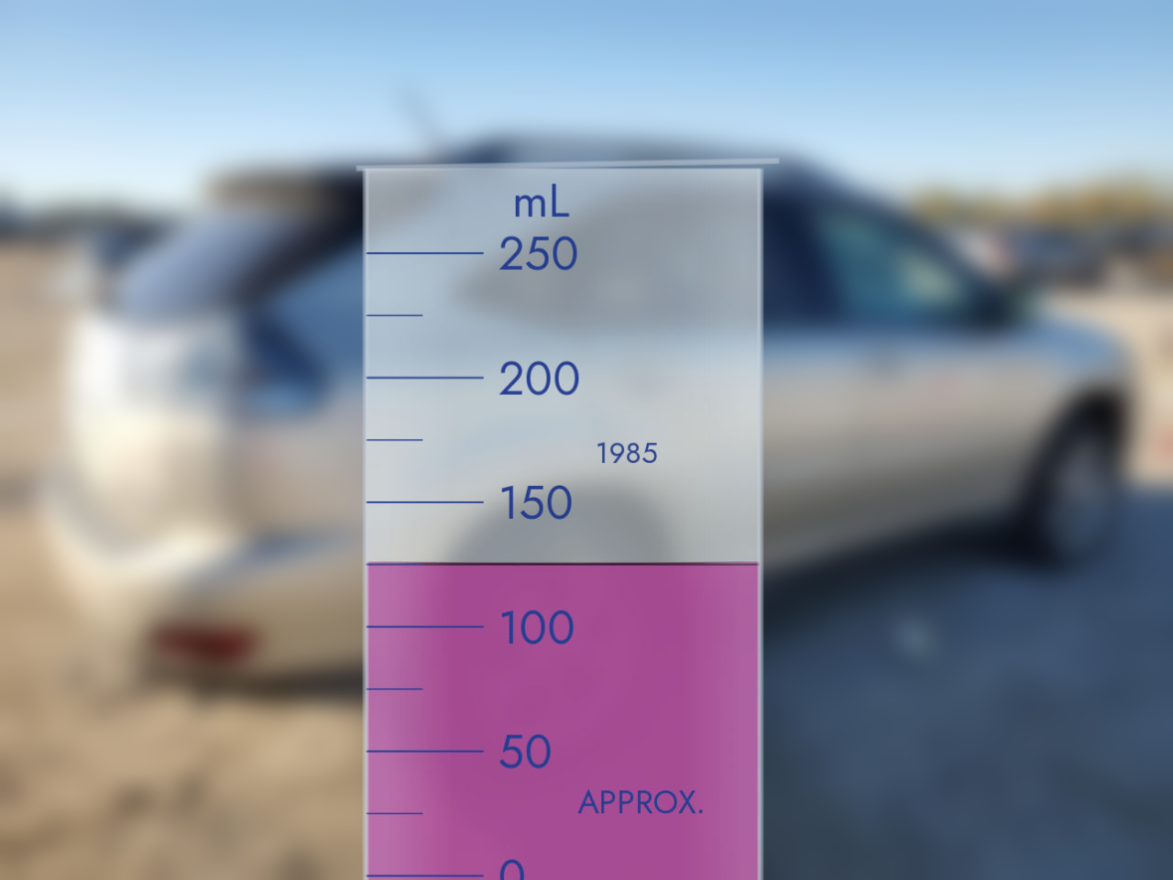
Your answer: 125 mL
